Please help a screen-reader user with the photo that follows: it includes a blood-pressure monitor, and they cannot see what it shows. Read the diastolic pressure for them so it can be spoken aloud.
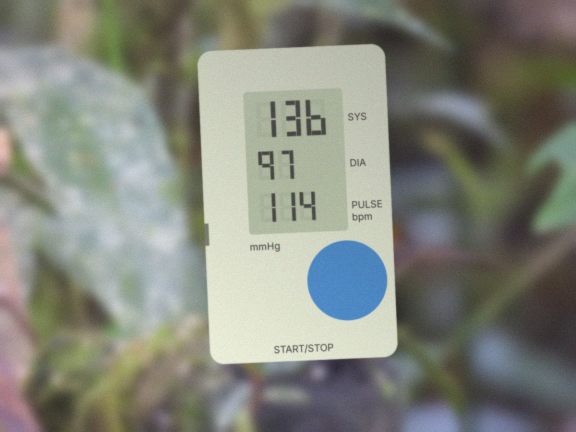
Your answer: 97 mmHg
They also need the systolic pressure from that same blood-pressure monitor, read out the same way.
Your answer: 136 mmHg
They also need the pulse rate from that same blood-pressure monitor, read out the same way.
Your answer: 114 bpm
